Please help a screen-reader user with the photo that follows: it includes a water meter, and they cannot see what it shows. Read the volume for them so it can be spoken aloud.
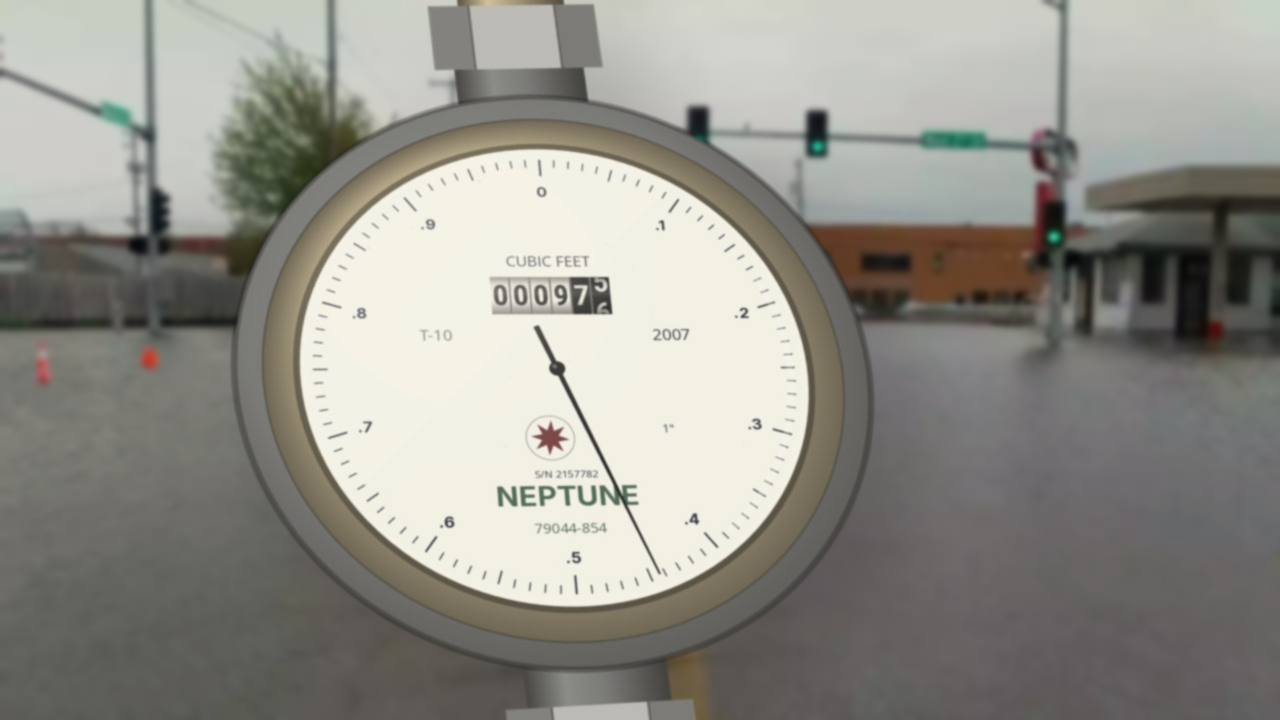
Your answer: 975.44 ft³
